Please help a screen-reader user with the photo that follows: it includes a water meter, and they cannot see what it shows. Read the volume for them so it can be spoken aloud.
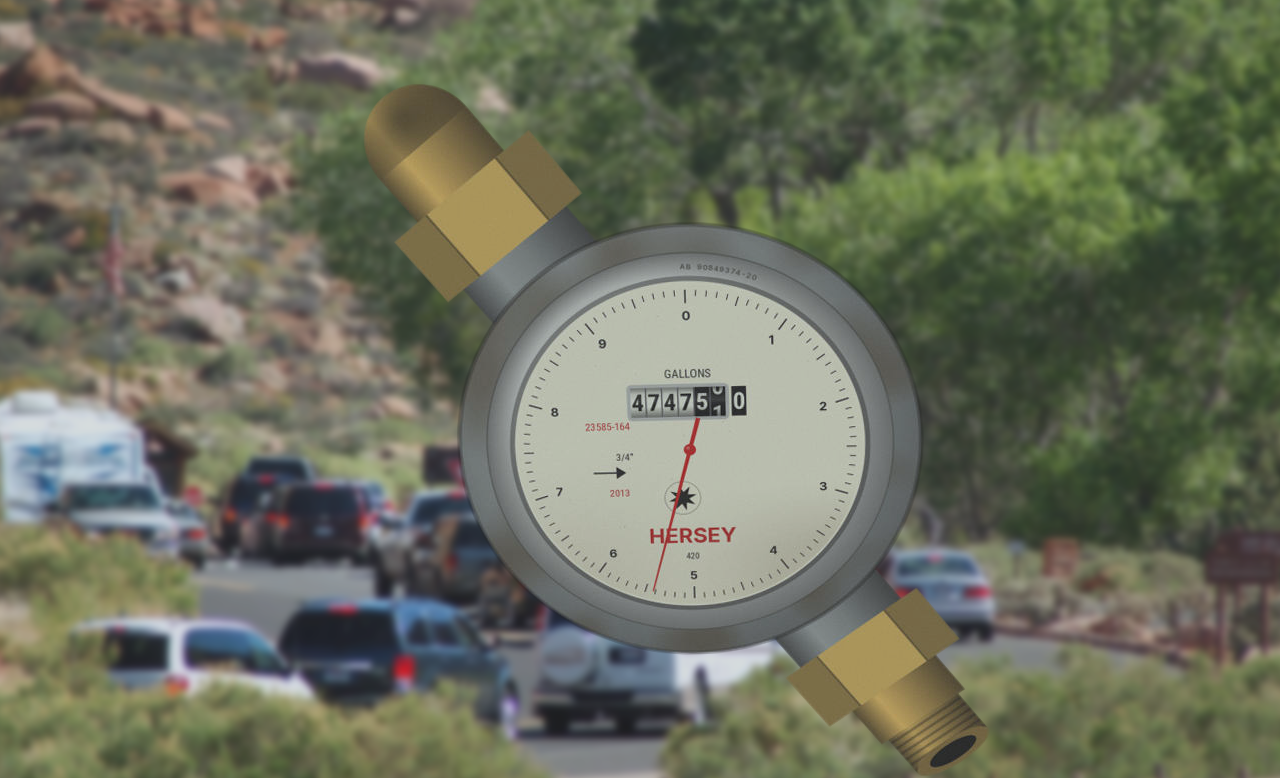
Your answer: 4747505.4 gal
